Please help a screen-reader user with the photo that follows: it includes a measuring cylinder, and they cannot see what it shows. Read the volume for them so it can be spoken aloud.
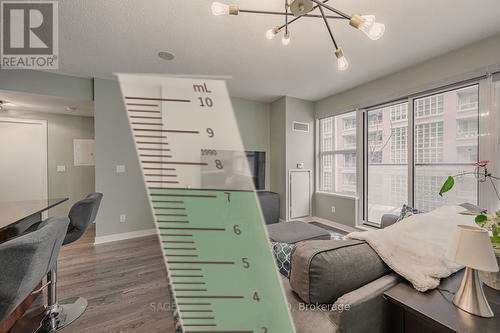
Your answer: 7.2 mL
